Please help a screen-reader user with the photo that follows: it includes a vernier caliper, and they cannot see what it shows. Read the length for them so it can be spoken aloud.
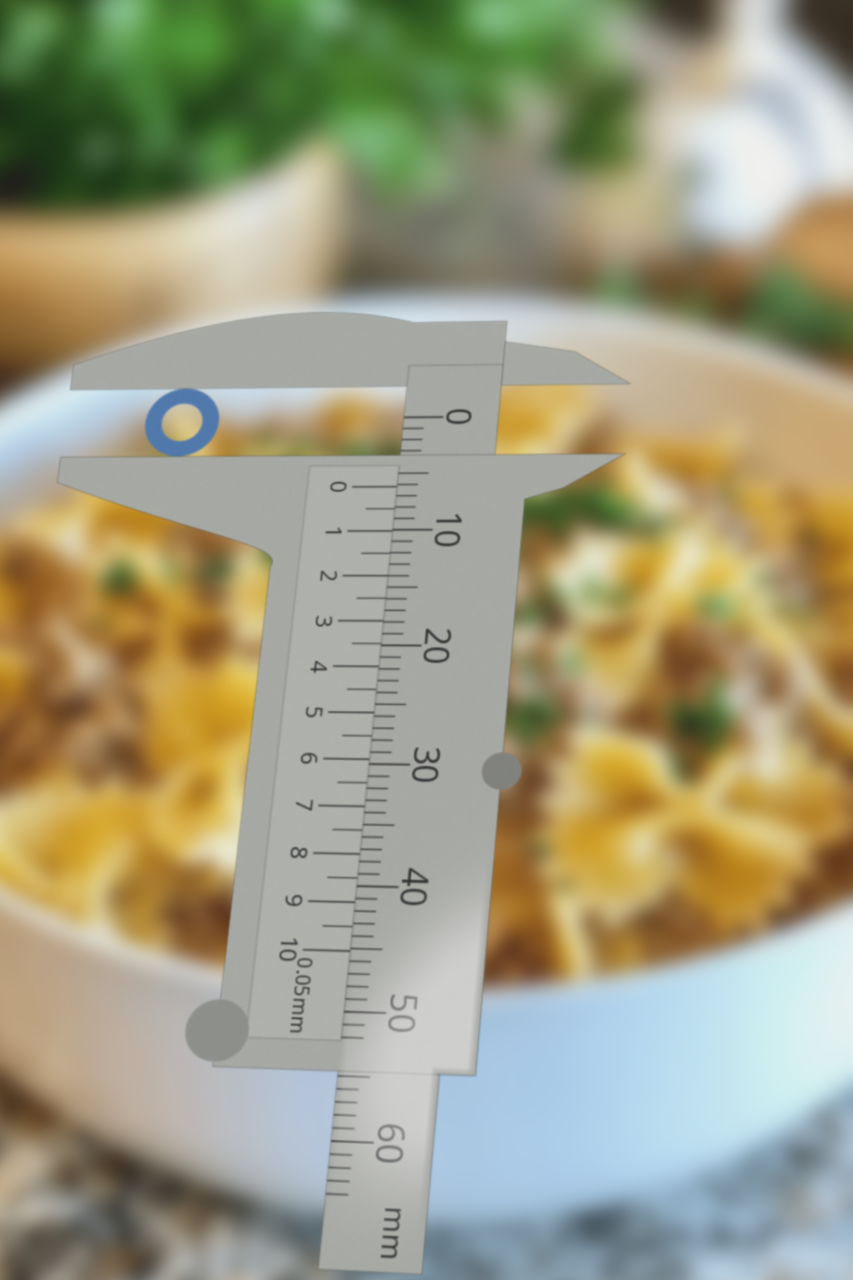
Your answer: 6.2 mm
